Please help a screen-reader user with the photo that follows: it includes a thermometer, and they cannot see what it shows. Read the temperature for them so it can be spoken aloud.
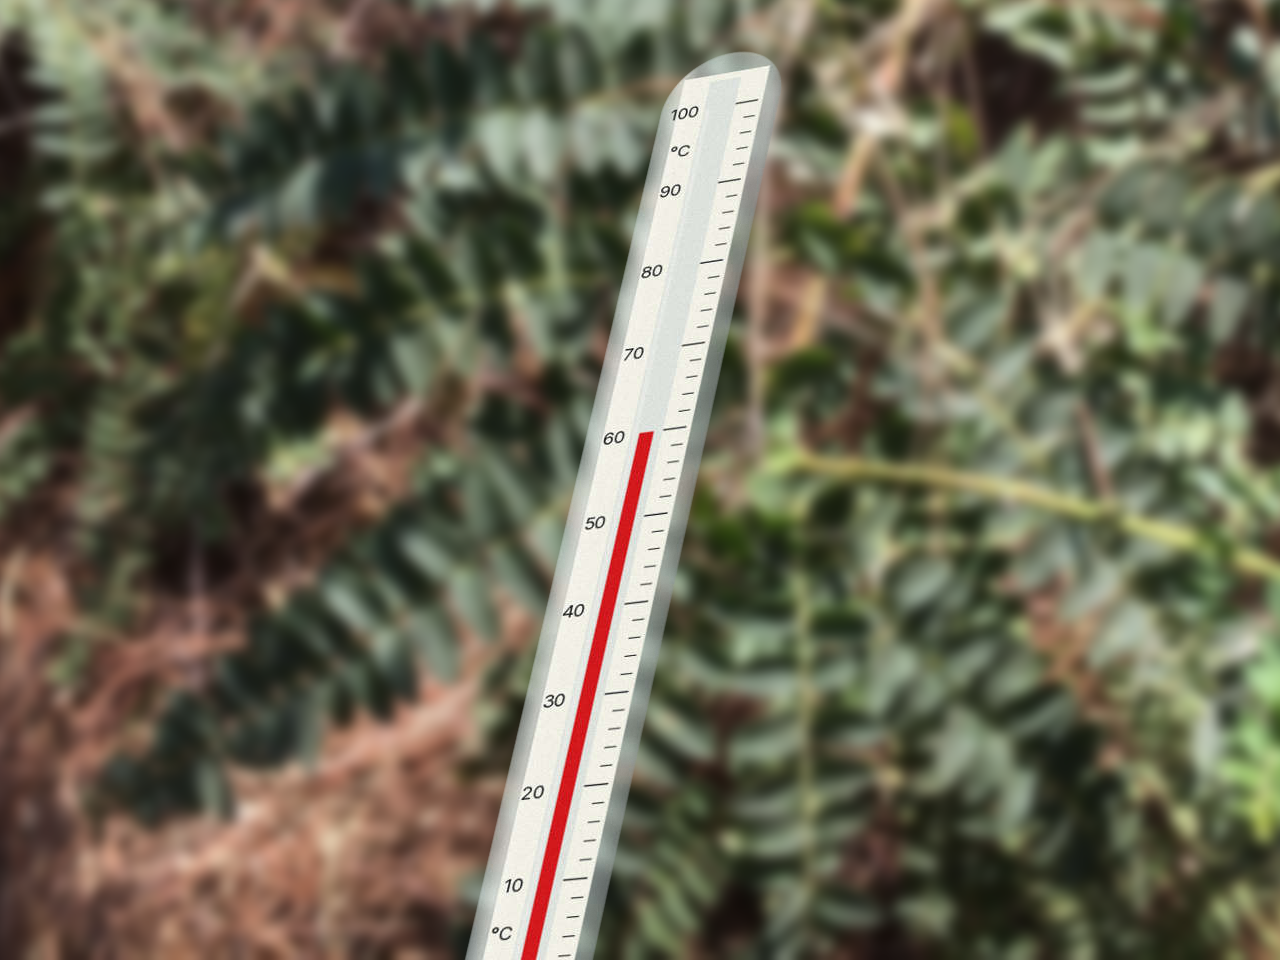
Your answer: 60 °C
